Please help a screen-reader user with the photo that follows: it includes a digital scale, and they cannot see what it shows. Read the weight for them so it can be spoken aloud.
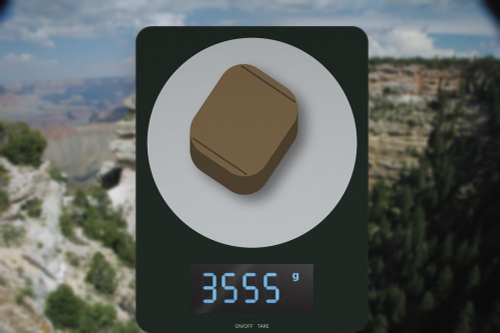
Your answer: 3555 g
